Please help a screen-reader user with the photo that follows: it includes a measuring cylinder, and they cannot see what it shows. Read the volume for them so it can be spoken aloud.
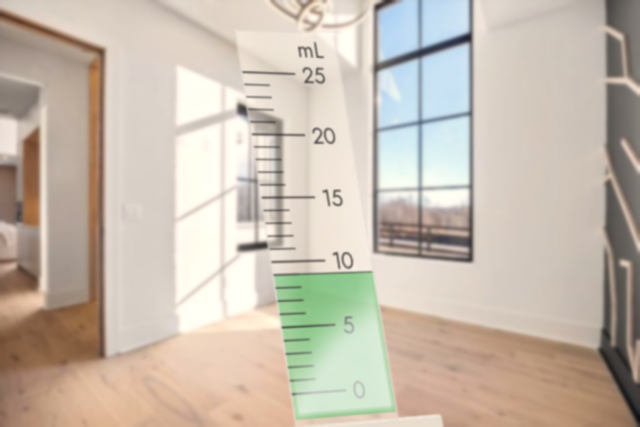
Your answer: 9 mL
